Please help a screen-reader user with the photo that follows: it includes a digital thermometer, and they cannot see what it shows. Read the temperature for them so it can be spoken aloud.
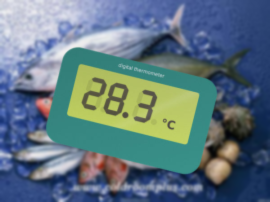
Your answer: 28.3 °C
